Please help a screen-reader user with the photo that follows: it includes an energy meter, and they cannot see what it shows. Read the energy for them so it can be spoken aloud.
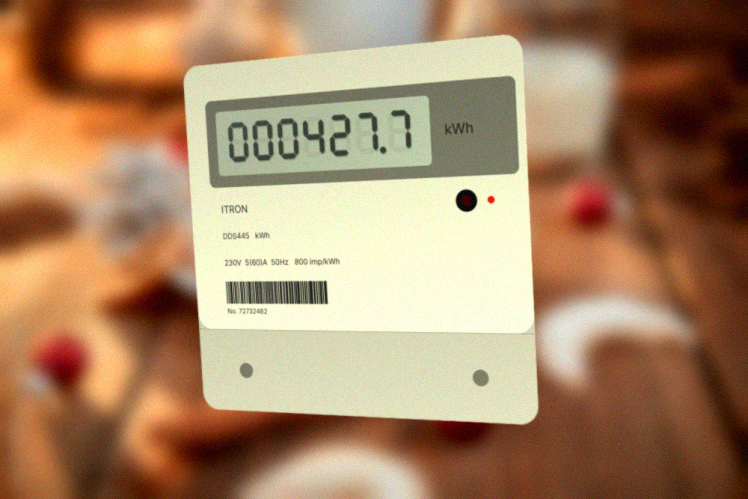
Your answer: 427.7 kWh
